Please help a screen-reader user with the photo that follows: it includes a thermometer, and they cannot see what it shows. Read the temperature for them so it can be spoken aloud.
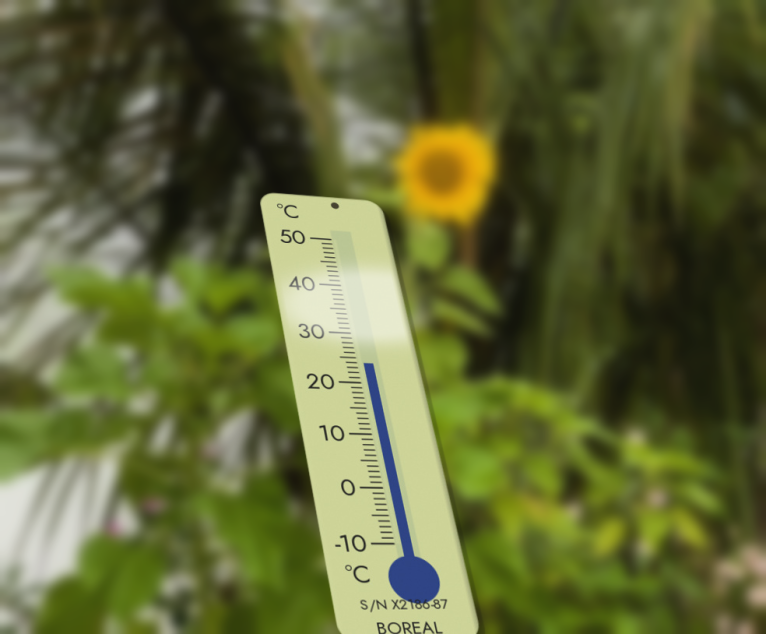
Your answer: 24 °C
